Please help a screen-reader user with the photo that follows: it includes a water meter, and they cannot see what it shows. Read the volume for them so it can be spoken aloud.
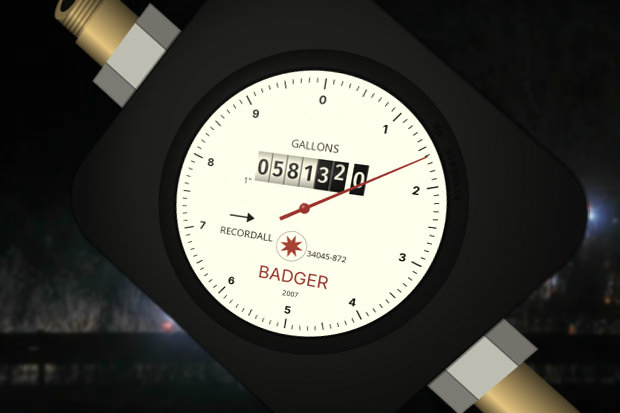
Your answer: 581321.6 gal
